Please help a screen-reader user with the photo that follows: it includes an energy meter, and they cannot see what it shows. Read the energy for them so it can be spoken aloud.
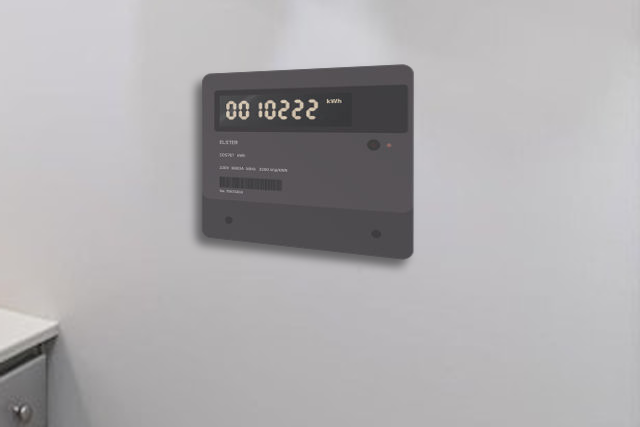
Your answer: 10222 kWh
